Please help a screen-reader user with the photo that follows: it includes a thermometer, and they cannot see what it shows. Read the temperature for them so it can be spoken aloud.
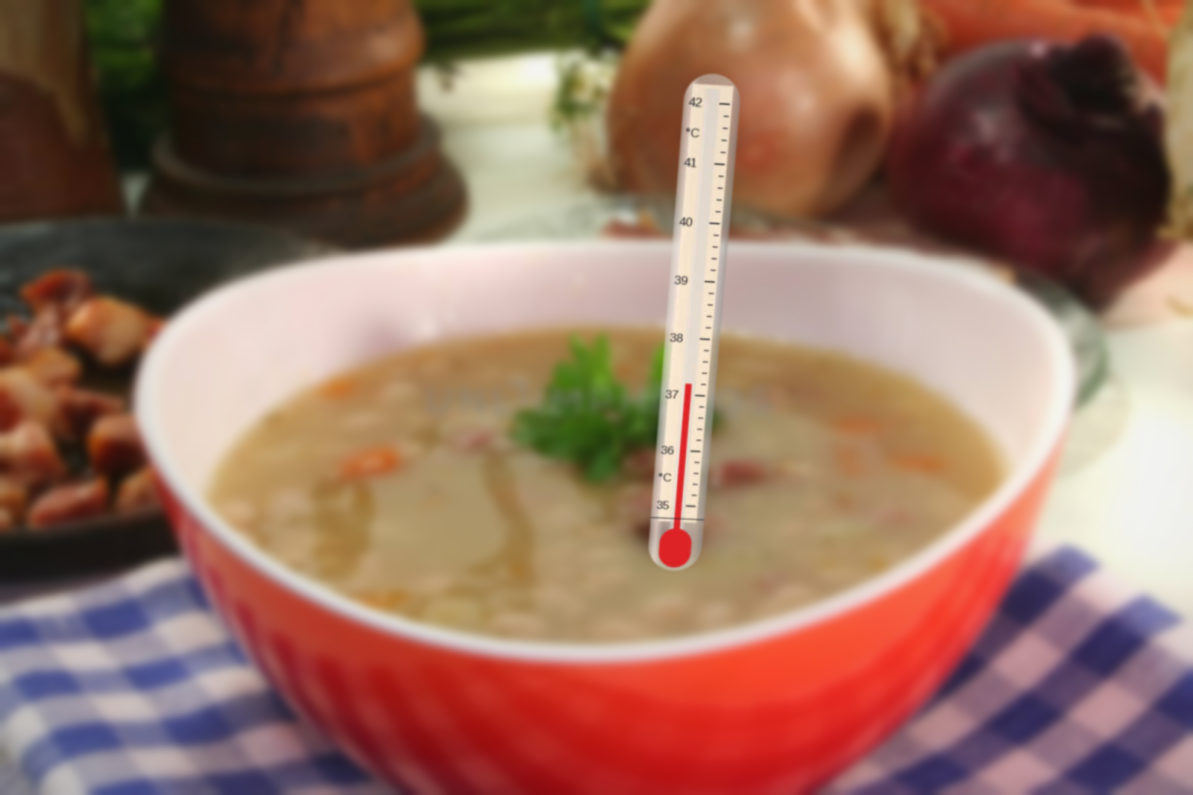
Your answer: 37.2 °C
